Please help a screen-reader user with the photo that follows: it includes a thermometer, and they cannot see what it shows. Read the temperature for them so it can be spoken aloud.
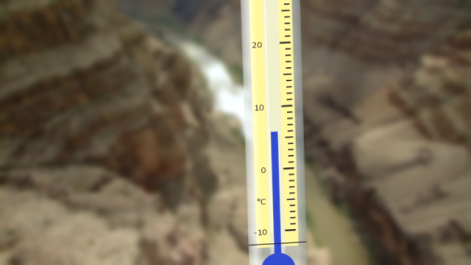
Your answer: 6 °C
